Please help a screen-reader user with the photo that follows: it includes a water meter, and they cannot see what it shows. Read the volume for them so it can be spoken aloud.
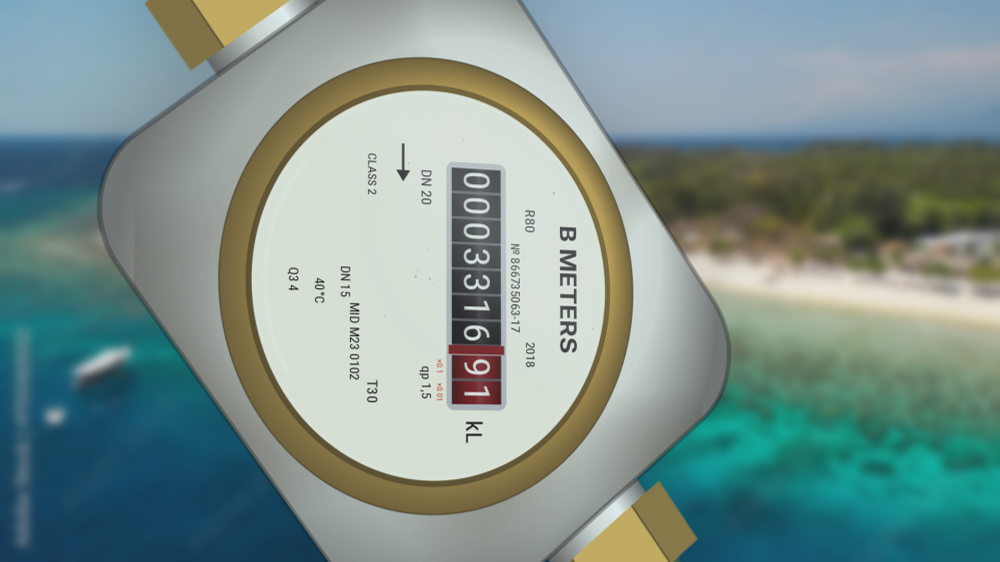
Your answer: 3316.91 kL
